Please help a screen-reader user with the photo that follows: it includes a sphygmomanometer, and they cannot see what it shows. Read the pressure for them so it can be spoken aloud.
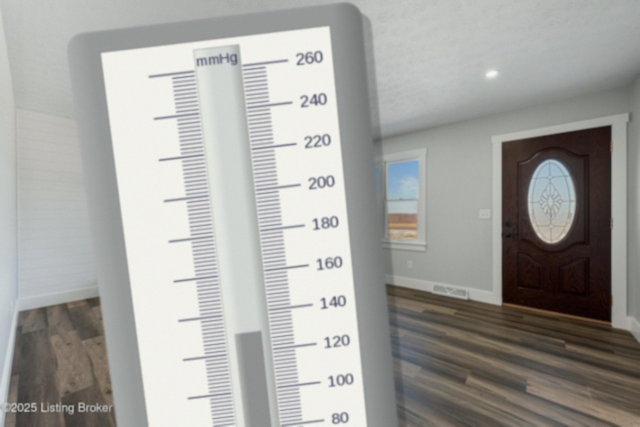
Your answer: 130 mmHg
